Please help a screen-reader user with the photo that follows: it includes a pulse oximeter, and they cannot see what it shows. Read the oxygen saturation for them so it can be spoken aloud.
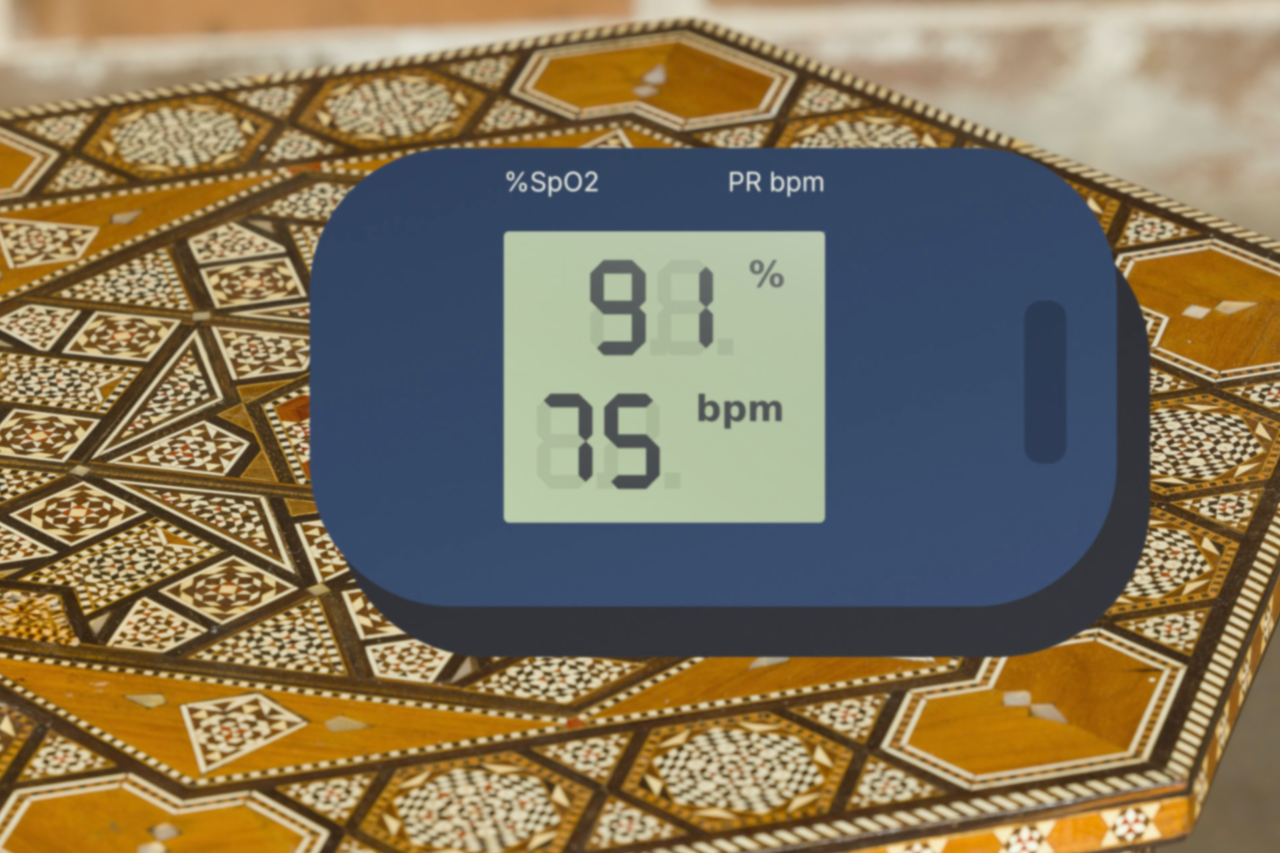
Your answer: 91 %
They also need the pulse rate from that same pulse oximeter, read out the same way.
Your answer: 75 bpm
